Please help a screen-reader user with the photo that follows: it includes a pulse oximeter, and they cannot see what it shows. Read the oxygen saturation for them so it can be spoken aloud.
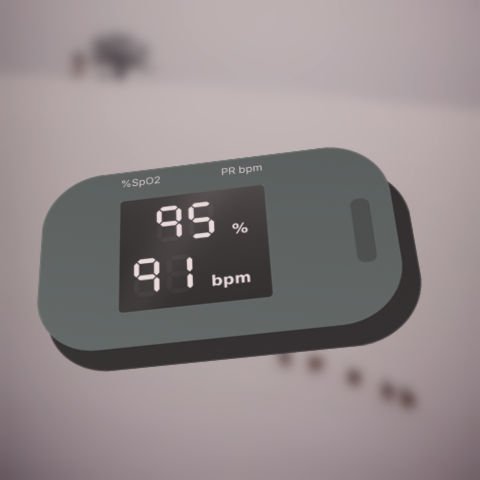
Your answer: 95 %
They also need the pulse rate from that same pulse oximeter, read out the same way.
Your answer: 91 bpm
